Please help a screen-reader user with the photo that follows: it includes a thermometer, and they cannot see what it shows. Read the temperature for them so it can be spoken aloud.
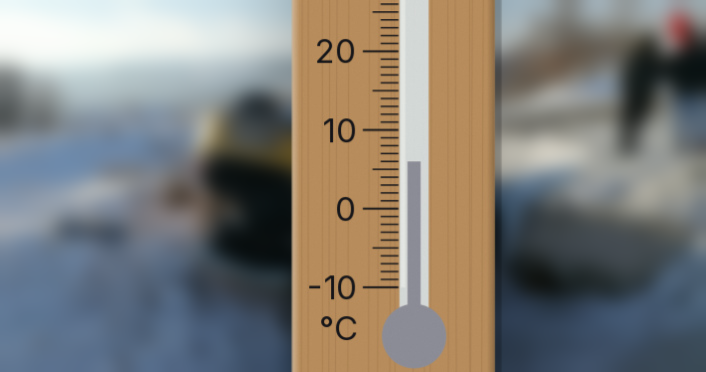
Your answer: 6 °C
